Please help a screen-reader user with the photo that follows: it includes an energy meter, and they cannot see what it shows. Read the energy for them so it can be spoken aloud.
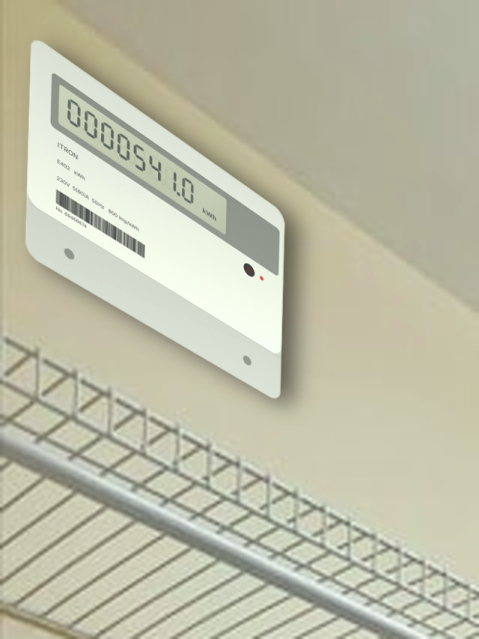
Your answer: 541.0 kWh
